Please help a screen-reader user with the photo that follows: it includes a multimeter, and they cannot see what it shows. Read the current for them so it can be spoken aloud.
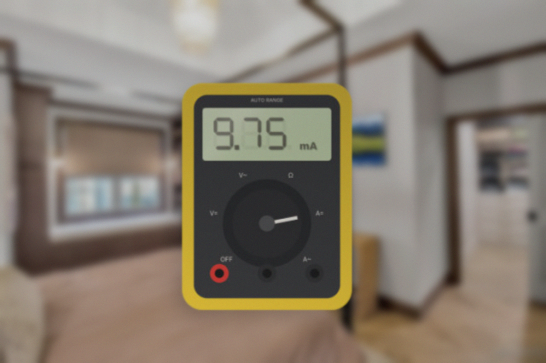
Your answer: 9.75 mA
